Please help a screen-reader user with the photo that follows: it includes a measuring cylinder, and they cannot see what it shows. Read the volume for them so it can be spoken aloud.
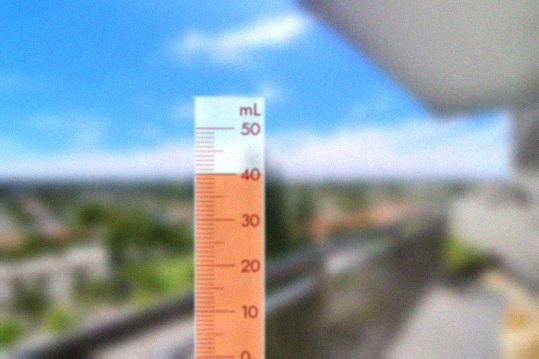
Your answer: 40 mL
